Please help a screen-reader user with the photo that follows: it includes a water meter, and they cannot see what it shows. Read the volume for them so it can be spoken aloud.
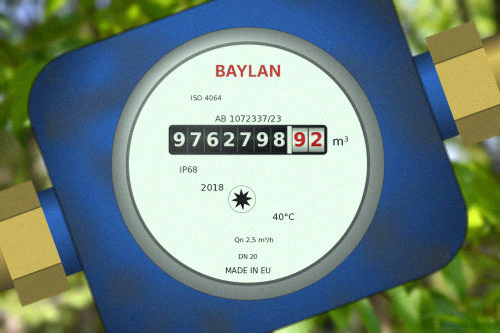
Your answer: 9762798.92 m³
